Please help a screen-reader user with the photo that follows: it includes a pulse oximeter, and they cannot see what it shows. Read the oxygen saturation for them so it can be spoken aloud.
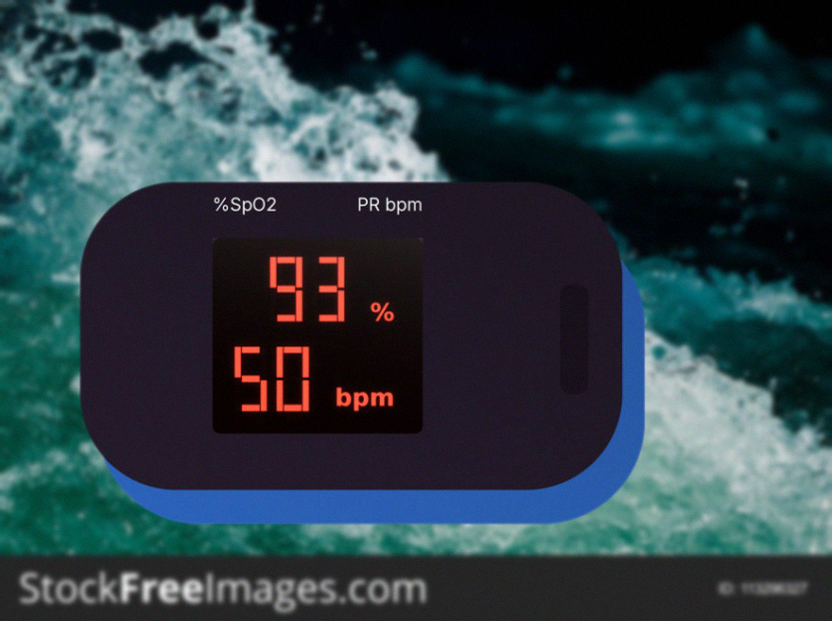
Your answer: 93 %
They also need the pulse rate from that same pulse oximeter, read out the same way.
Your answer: 50 bpm
